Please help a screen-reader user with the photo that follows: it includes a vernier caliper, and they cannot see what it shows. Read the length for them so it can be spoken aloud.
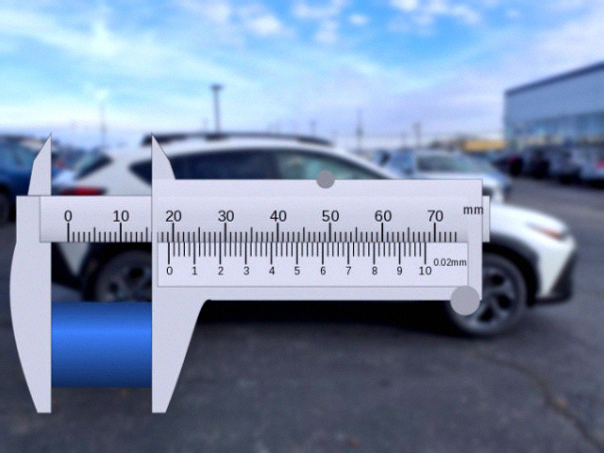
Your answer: 19.2 mm
